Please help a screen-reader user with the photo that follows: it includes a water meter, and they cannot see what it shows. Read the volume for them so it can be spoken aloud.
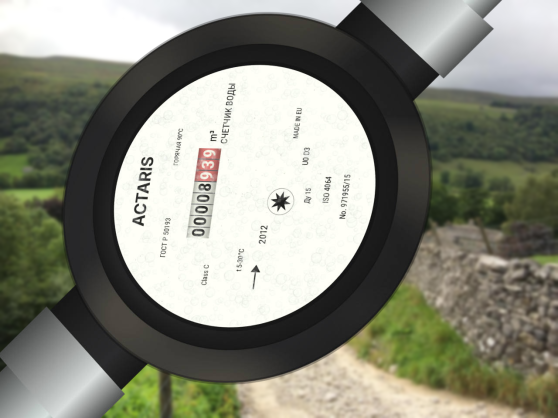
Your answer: 8.939 m³
